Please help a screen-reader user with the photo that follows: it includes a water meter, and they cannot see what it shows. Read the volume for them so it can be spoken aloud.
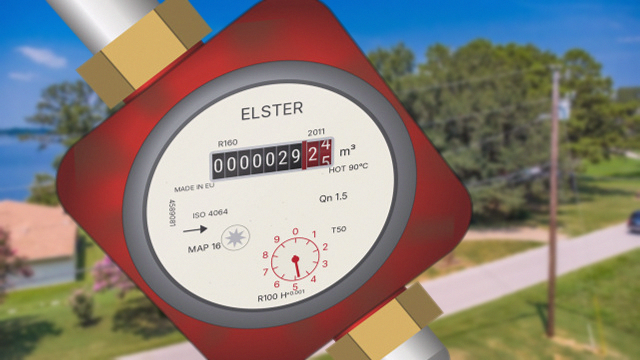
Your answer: 29.244 m³
